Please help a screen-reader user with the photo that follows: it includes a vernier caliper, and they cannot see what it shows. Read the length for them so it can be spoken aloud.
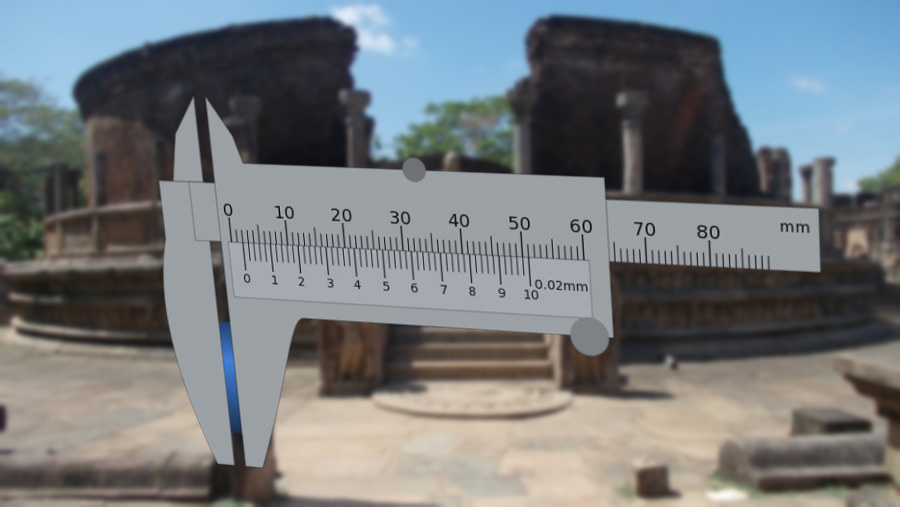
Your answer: 2.0 mm
